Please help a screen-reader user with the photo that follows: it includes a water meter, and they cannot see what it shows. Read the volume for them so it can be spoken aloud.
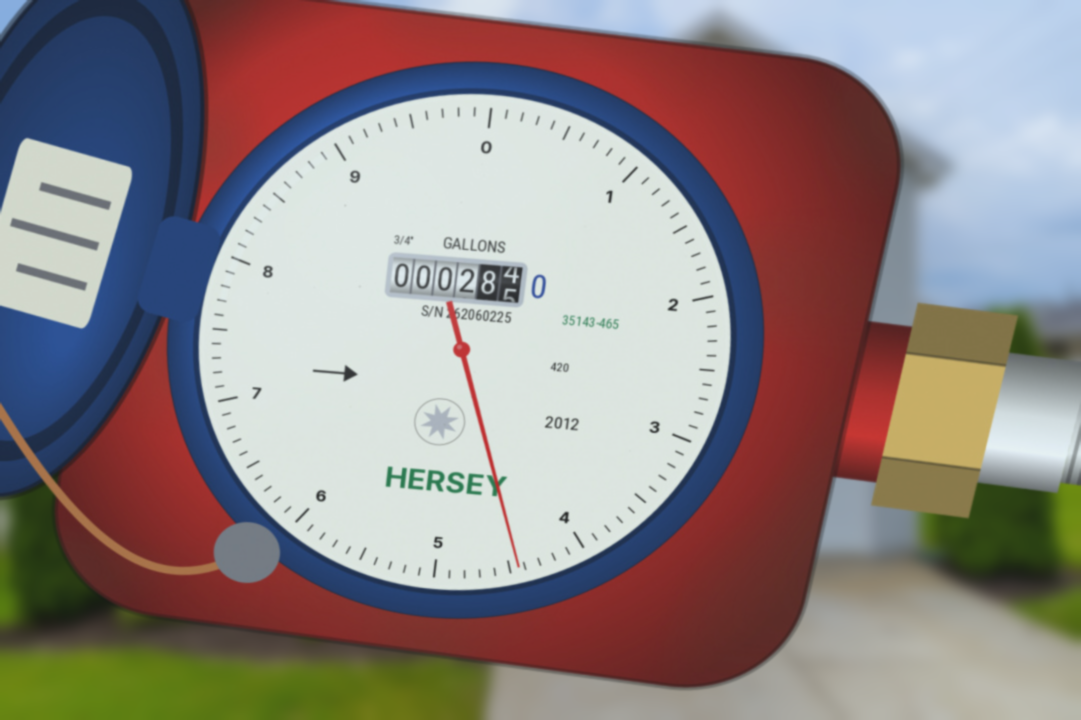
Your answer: 2844.4 gal
